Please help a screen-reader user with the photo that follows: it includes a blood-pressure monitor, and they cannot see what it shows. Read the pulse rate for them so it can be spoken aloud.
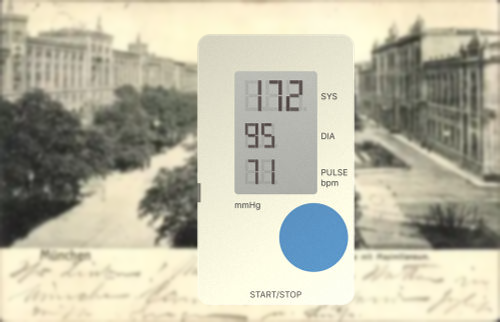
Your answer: 71 bpm
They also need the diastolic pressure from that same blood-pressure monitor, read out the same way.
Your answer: 95 mmHg
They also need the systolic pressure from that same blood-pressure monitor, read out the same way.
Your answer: 172 mmHg
